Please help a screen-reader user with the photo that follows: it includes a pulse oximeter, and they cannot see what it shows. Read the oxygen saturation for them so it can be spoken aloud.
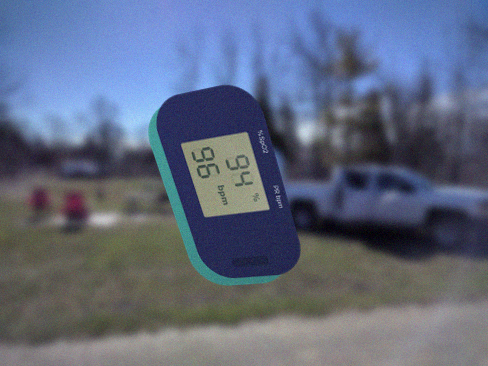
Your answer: 94 %
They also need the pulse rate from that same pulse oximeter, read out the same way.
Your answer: 96 bpm
